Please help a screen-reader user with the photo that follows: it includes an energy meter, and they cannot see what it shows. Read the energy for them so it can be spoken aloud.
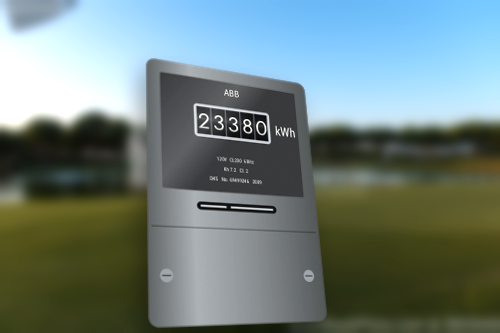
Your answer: 23380 kWh
